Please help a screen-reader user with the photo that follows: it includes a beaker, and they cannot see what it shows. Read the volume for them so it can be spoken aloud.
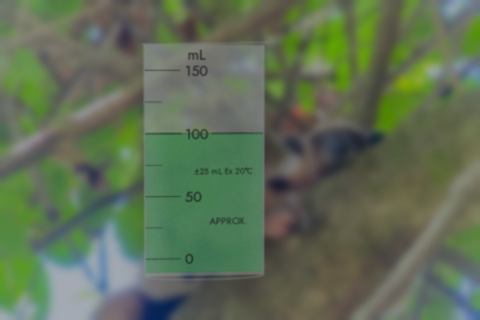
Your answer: 100 mL
